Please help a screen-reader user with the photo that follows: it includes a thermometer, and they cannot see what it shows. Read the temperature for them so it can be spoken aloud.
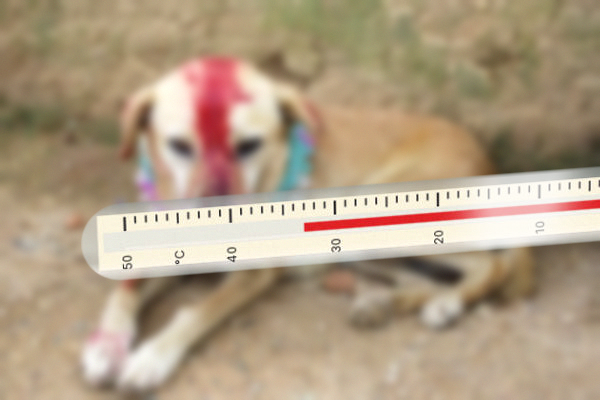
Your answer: 33 °C
